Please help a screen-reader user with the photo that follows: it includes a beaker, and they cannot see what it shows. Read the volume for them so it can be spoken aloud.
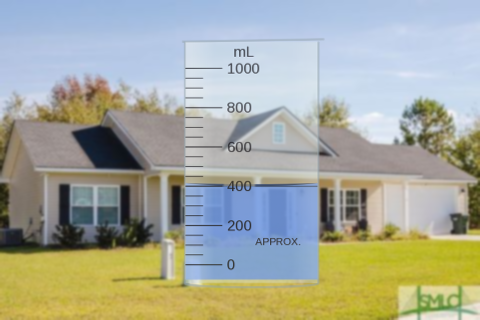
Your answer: 400 mL
